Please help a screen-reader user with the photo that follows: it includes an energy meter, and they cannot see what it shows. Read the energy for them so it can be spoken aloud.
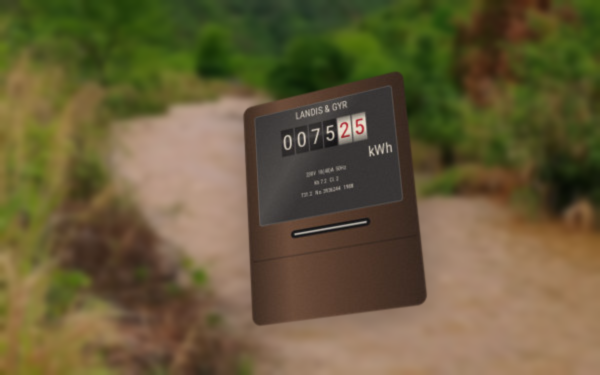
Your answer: 75.25 kWh
